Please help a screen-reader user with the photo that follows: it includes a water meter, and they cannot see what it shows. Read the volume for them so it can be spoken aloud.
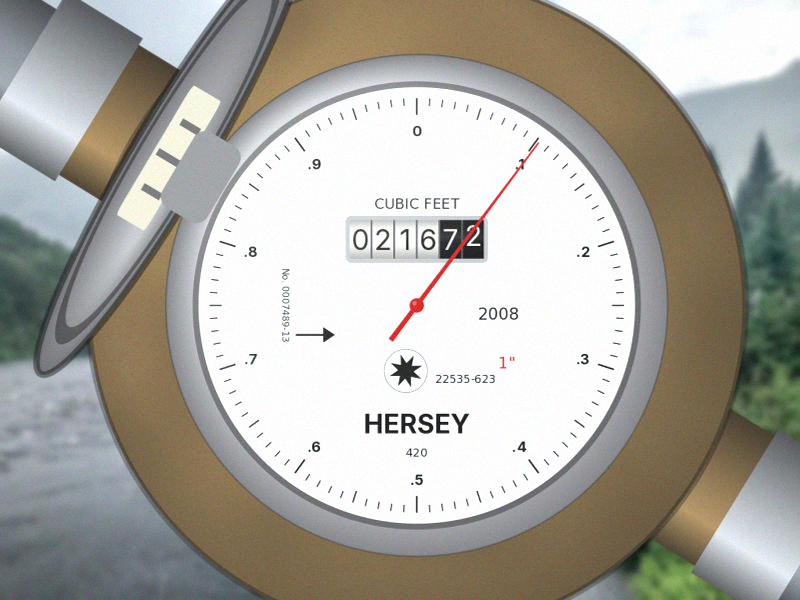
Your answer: 21672.10 ft³
